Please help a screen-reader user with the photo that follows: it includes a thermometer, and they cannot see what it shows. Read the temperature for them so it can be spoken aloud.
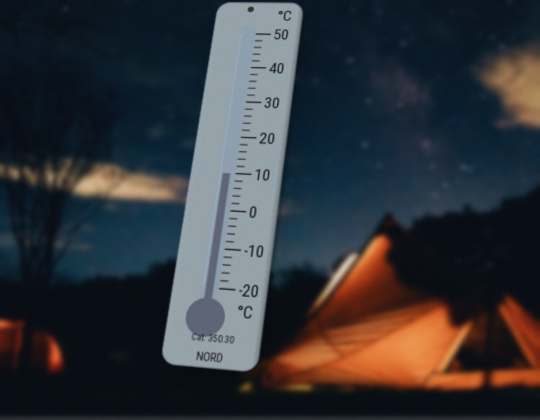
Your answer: 10 °C
